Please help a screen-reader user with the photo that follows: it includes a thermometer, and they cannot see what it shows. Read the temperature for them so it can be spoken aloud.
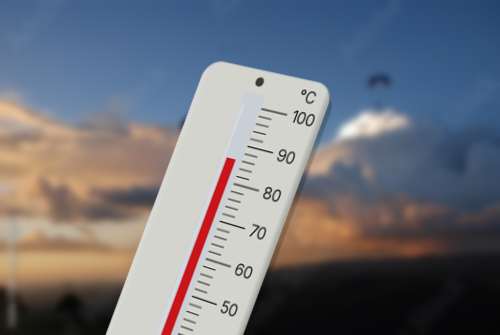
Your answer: 86 °C
